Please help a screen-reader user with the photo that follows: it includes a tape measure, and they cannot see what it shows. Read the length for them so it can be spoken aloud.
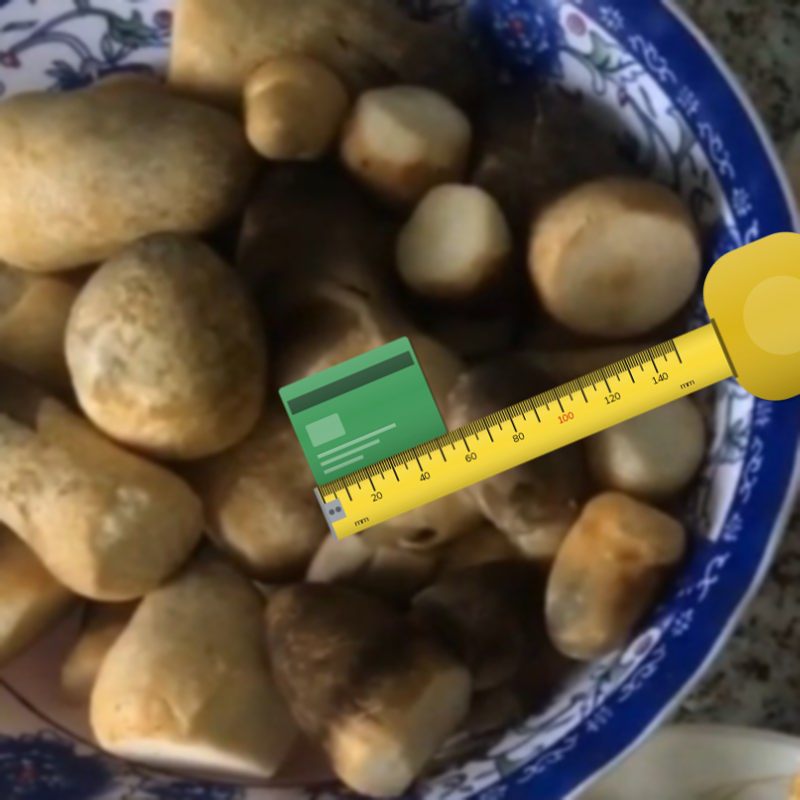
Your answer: 55 mm
